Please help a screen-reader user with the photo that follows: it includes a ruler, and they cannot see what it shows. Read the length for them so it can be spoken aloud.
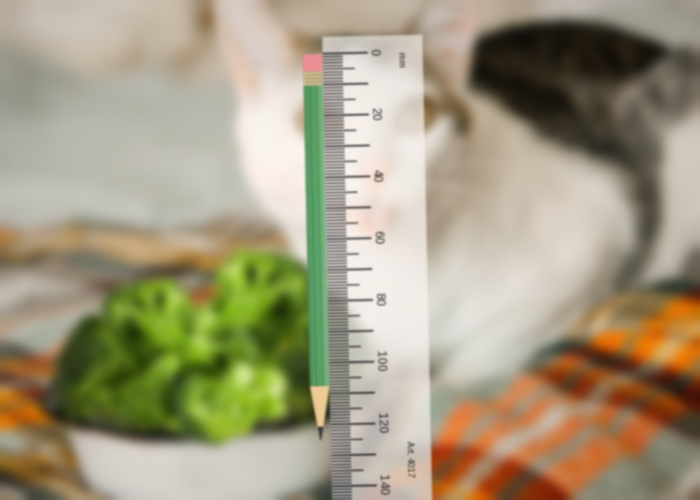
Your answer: 125 mm
